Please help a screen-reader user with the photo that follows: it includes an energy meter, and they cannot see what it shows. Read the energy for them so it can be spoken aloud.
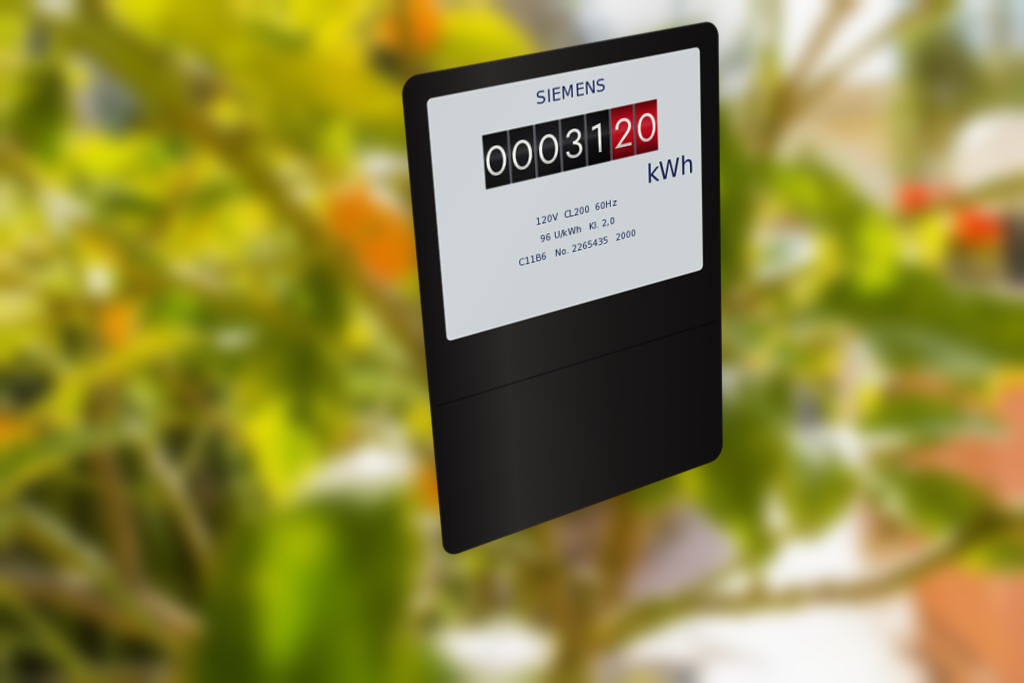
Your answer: 31.20 kWh
